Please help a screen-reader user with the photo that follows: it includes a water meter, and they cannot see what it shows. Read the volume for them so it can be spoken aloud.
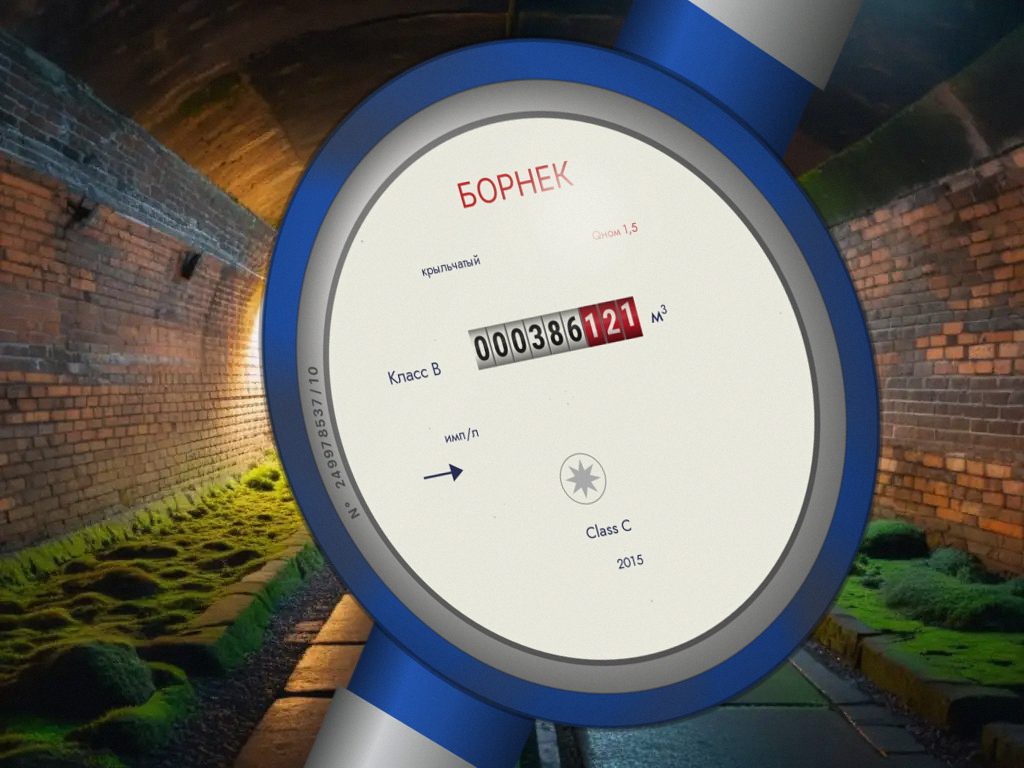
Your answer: 386.121 m³
